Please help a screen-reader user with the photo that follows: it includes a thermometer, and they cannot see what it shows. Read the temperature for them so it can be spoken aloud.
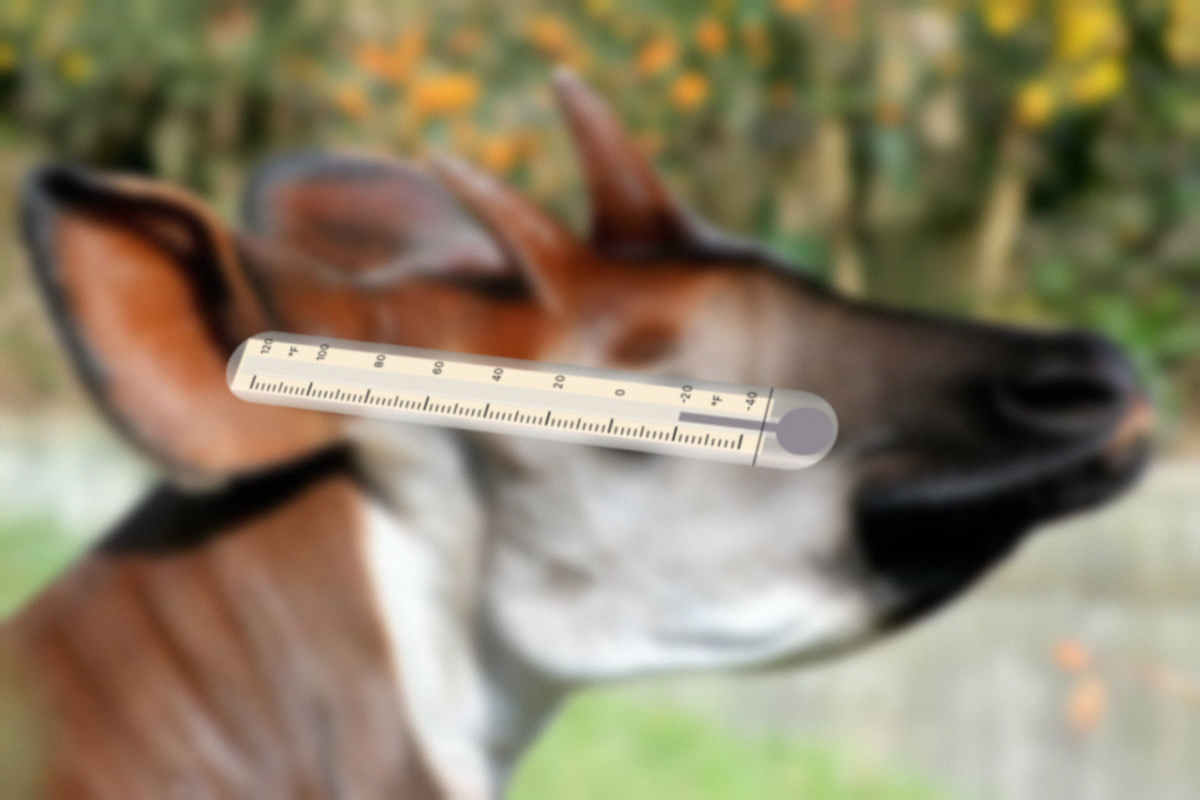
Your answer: -20 °F
